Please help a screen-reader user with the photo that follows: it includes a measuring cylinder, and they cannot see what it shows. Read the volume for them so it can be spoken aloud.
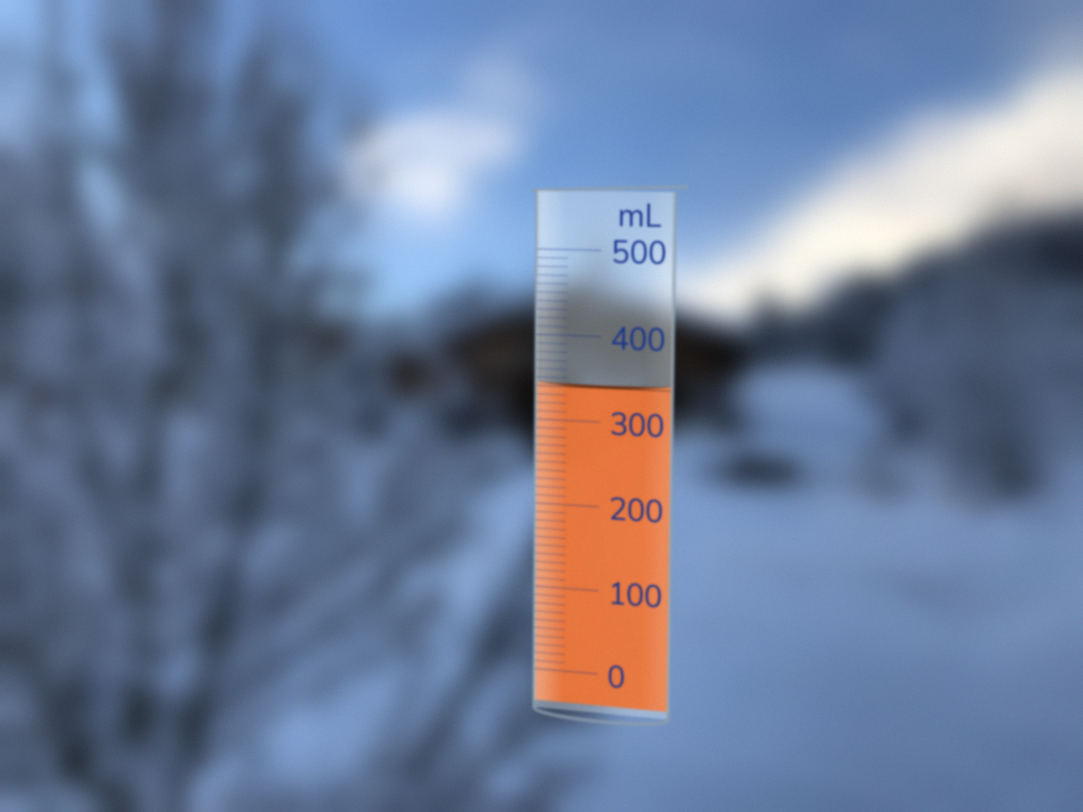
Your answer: 340 mL
